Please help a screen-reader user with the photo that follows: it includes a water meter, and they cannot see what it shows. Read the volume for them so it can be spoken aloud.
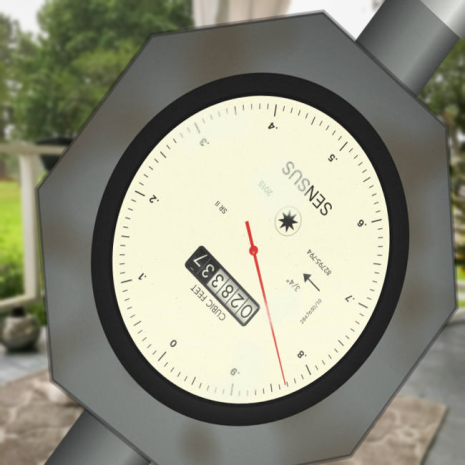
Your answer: 28336.83 ft³
